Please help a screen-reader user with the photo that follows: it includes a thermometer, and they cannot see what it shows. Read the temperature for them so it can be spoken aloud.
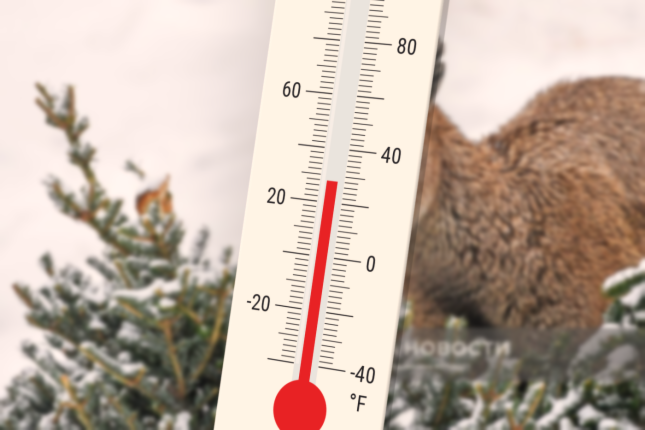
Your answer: 28 °F
